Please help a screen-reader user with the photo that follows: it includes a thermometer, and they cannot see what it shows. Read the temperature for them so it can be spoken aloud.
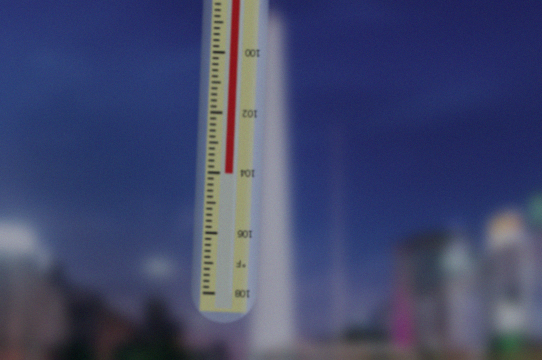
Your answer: 104 °F
